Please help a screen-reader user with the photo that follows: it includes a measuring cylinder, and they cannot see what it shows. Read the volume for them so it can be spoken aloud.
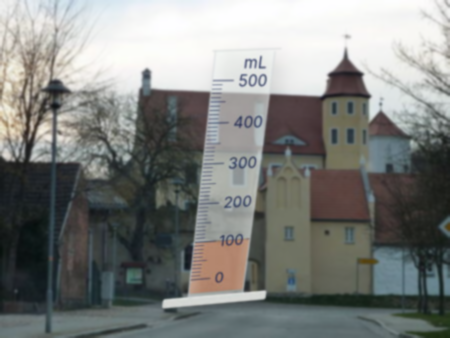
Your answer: 100 mL
